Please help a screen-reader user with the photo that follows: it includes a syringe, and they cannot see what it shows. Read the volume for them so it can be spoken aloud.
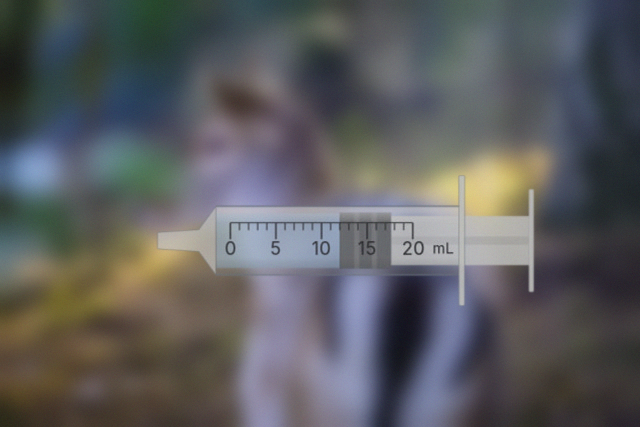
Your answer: 12 mL
